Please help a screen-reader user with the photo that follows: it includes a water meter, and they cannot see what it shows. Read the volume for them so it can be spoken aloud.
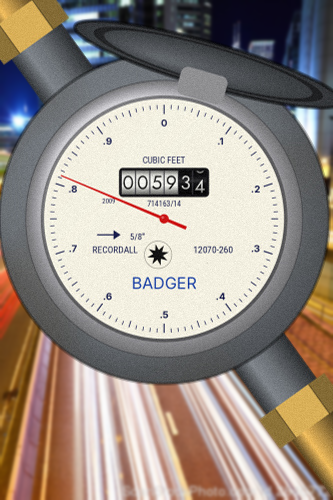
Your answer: 5933.81 ft³
